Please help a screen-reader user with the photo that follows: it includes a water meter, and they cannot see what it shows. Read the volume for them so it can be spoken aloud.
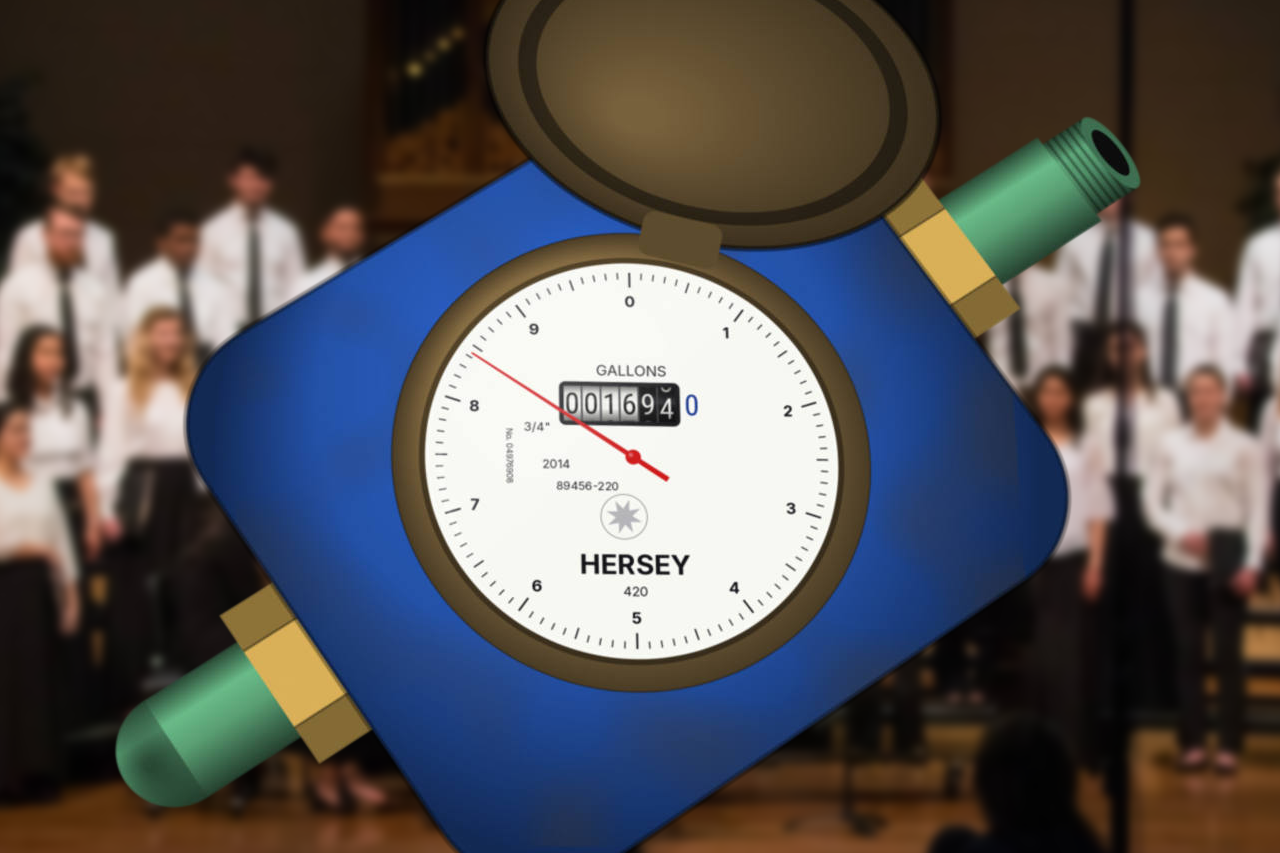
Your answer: 16938.4 gal
